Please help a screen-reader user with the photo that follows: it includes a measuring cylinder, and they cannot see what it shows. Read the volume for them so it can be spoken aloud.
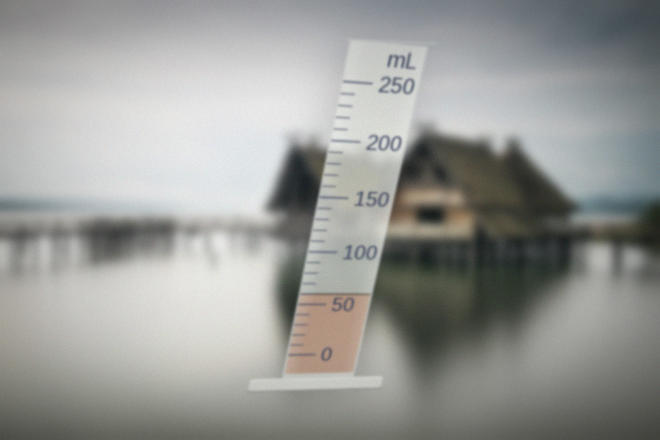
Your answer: 60 mL
